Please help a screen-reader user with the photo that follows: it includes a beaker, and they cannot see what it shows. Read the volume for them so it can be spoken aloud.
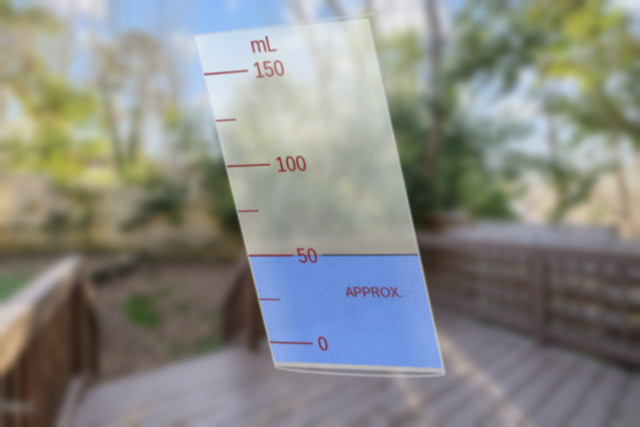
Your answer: 50 mL
